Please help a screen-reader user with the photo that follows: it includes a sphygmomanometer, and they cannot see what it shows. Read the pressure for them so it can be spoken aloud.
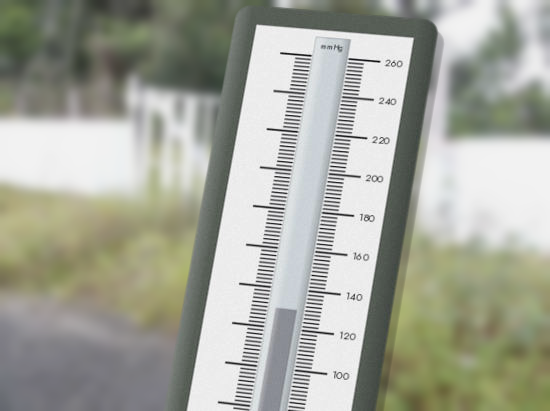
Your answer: 130 mmHg
